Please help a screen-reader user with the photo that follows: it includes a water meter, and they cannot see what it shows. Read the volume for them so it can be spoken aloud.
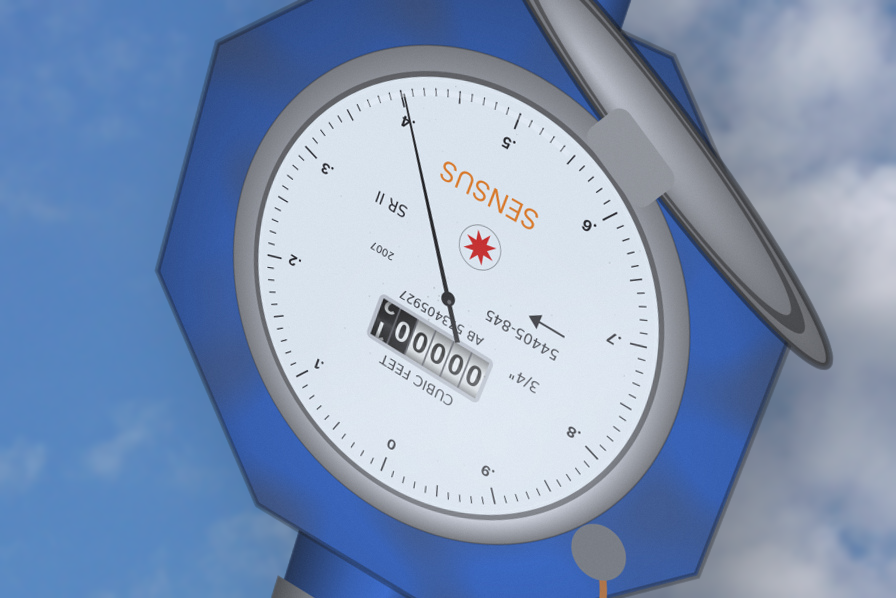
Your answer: 1.40 ft³
